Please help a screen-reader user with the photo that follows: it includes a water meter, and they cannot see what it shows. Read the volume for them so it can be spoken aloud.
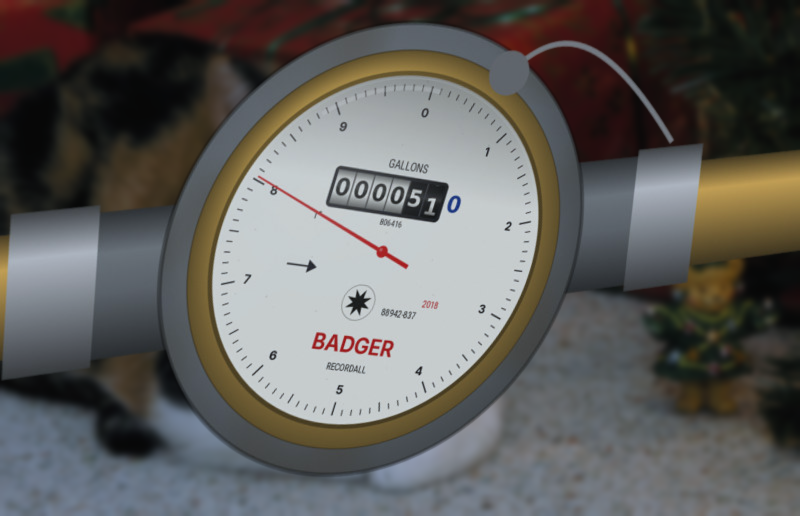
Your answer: 508.0 gal
